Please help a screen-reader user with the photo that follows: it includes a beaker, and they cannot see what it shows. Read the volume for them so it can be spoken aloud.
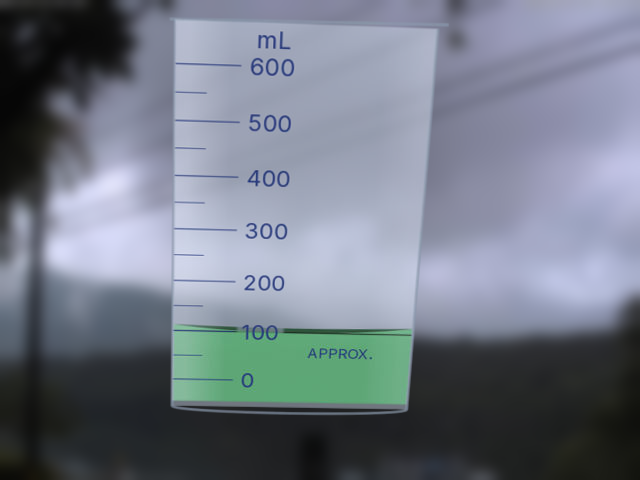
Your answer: 100 mL
